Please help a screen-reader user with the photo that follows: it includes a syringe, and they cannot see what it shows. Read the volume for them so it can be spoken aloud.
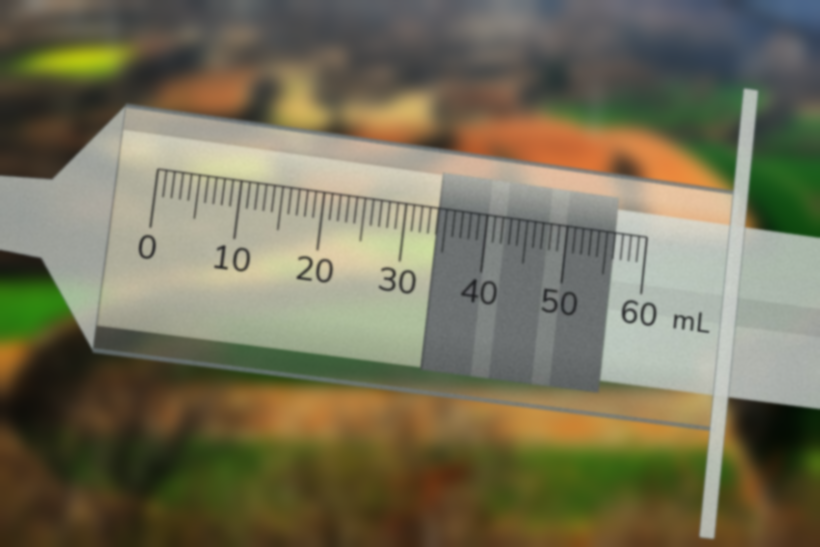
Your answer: 34 mL
